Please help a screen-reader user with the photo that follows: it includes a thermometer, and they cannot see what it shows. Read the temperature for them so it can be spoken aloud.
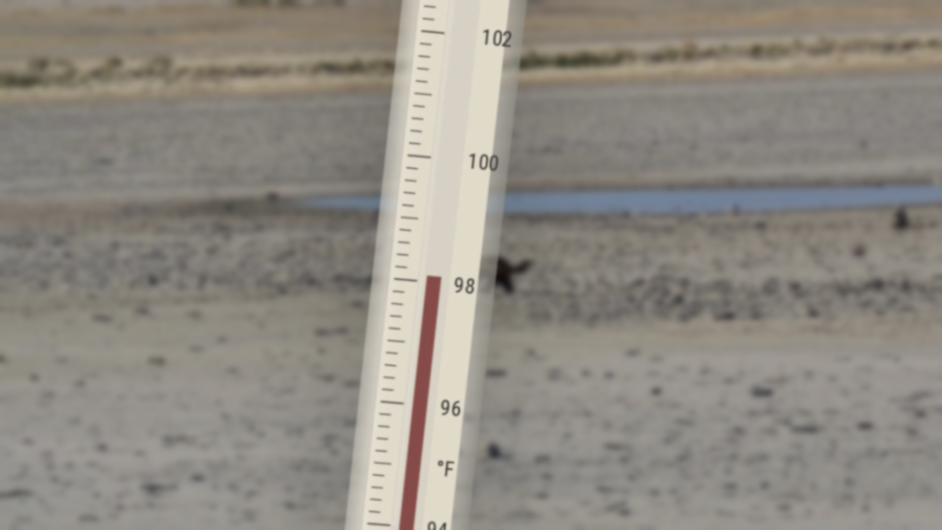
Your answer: 98.1 °F
